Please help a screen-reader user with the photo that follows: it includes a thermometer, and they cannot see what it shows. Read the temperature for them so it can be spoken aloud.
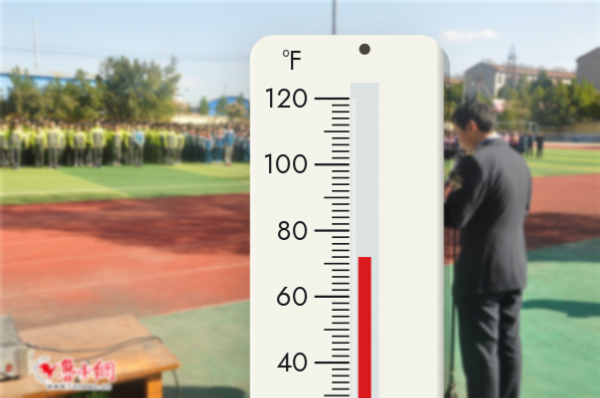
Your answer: 72 °F
